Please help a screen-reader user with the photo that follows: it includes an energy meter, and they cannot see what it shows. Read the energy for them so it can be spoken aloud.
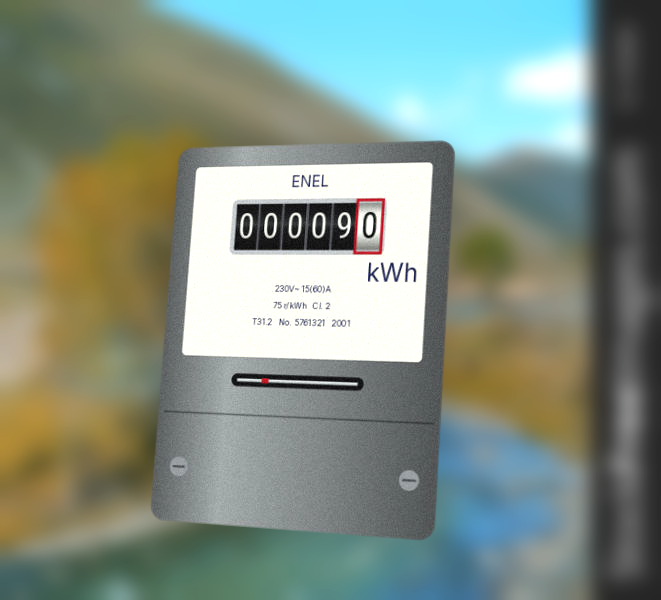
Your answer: 9.0 kWh
